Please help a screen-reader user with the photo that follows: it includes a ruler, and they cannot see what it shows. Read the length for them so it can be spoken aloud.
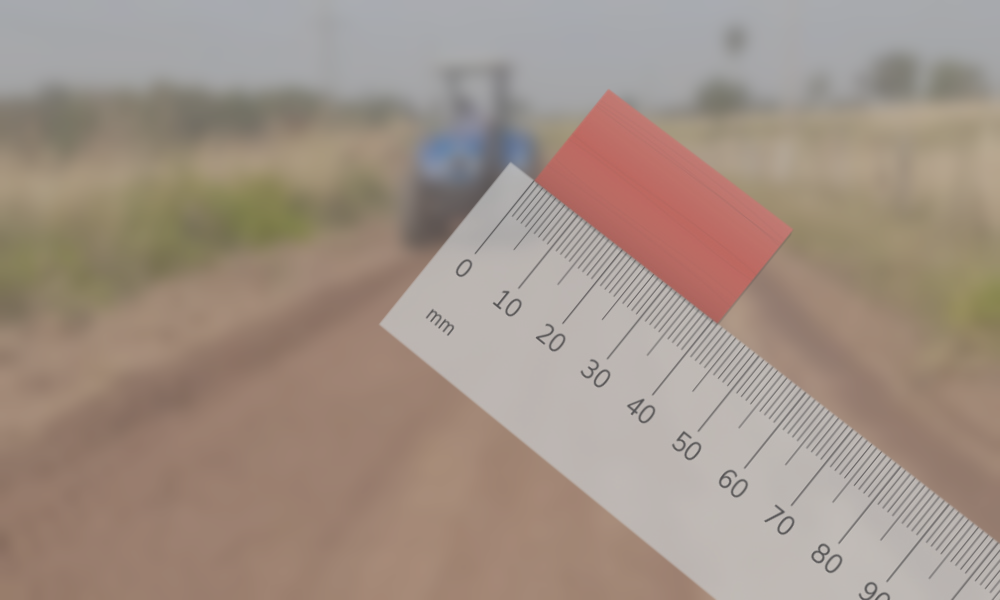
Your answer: 41 mm
